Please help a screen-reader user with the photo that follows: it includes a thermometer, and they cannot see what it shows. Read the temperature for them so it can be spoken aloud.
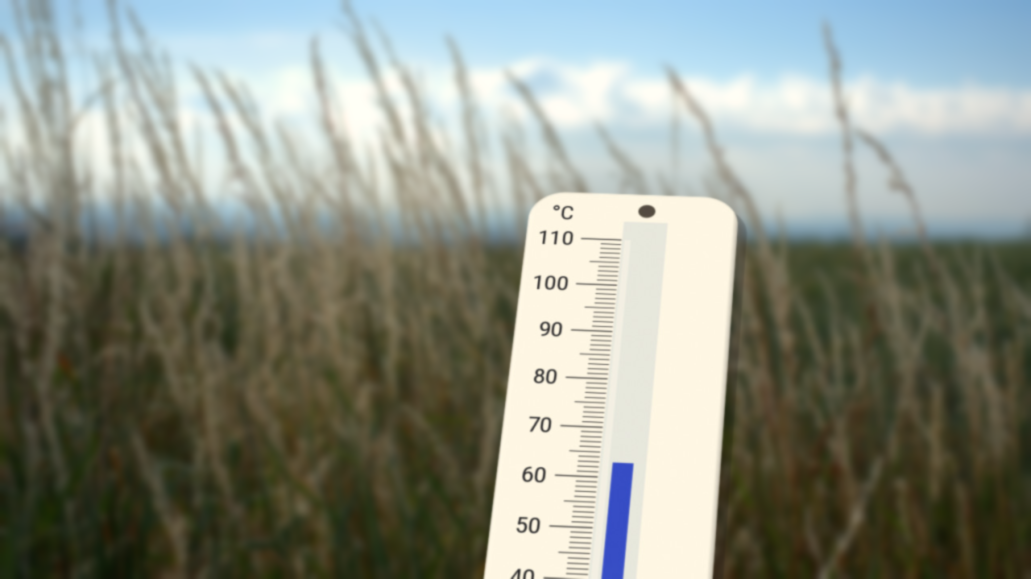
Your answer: 63 °C
